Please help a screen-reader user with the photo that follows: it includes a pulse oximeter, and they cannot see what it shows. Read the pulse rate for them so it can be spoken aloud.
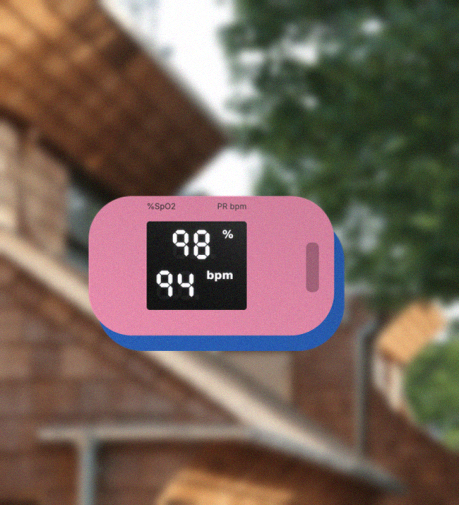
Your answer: 94 bpm
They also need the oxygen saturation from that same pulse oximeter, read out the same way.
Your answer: 98 %
